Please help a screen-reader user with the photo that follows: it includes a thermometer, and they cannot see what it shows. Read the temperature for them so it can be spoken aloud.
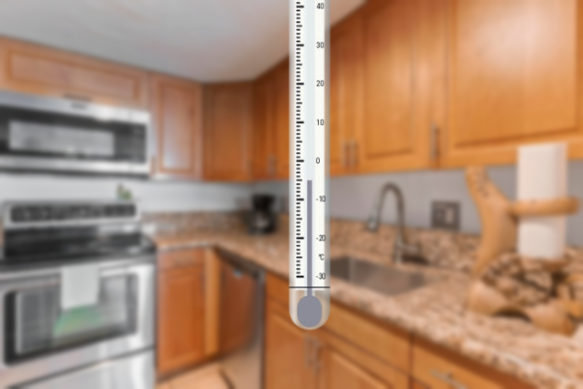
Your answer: -5 °C
